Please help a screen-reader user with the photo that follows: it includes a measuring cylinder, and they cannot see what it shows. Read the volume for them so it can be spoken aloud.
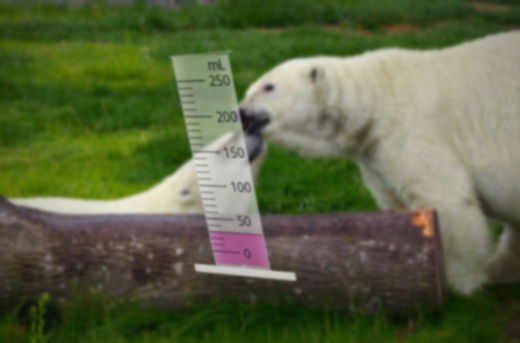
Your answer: 30 mL
